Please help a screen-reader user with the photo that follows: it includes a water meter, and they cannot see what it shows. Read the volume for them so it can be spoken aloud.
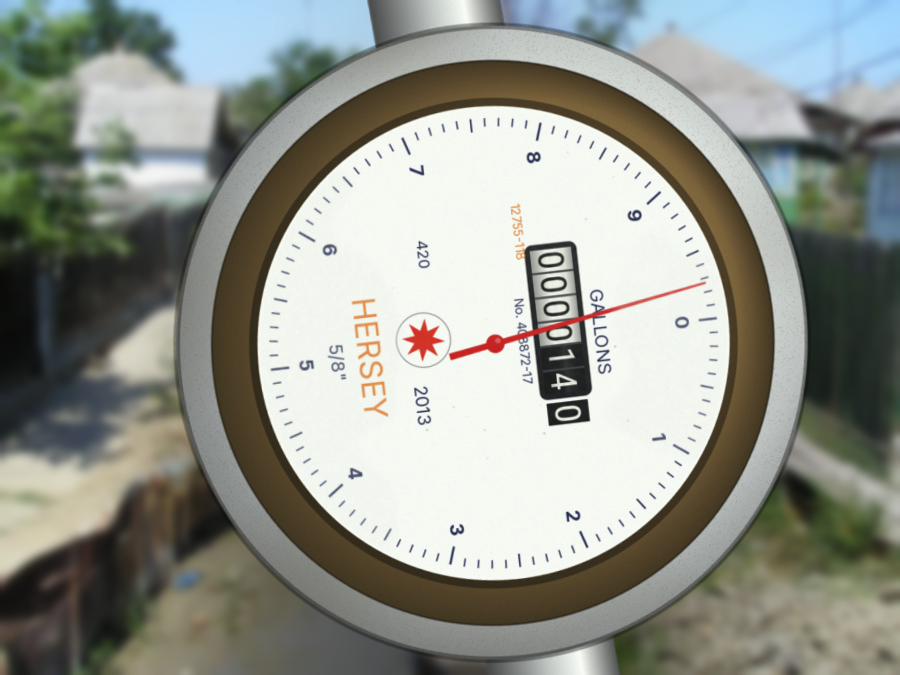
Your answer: 139.7 gal
